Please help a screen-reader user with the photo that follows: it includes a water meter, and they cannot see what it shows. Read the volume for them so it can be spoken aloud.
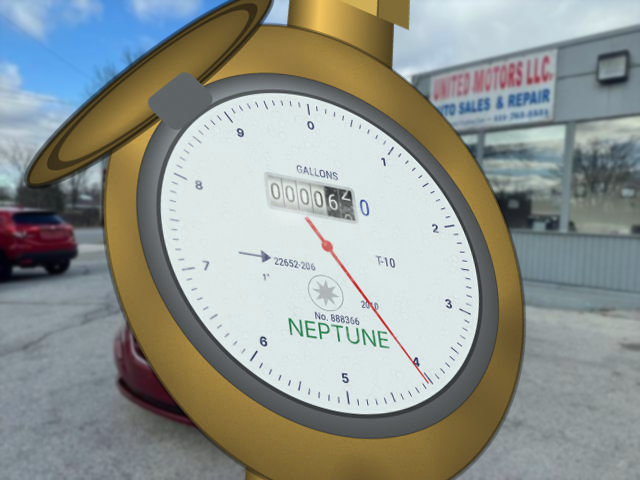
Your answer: 624.0 gal
